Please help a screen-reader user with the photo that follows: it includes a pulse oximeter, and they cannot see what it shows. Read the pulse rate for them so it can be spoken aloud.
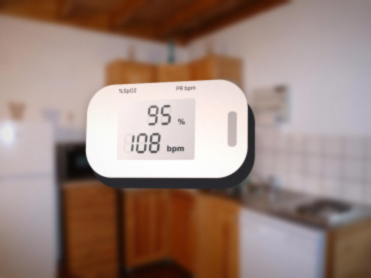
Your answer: 108 bpm
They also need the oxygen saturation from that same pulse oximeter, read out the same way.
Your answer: 95 %
